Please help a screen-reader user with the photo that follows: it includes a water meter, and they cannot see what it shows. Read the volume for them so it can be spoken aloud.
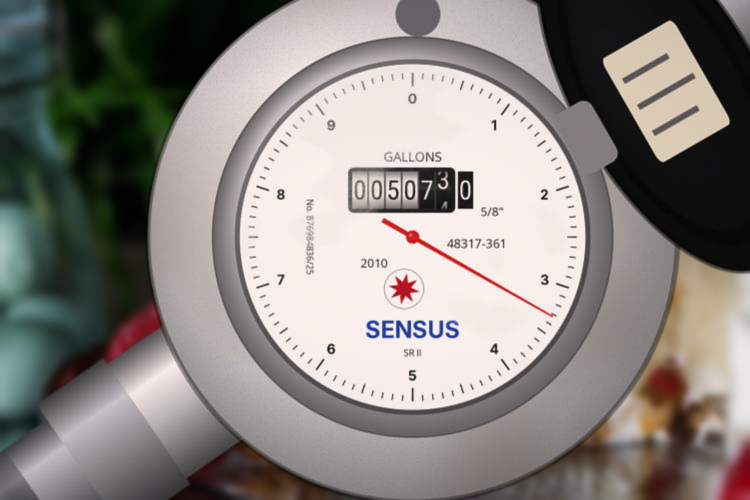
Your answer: 50733.3 gal
